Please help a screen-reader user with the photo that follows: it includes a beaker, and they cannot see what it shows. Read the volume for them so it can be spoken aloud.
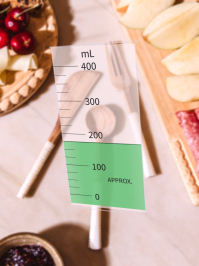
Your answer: 175 mL
